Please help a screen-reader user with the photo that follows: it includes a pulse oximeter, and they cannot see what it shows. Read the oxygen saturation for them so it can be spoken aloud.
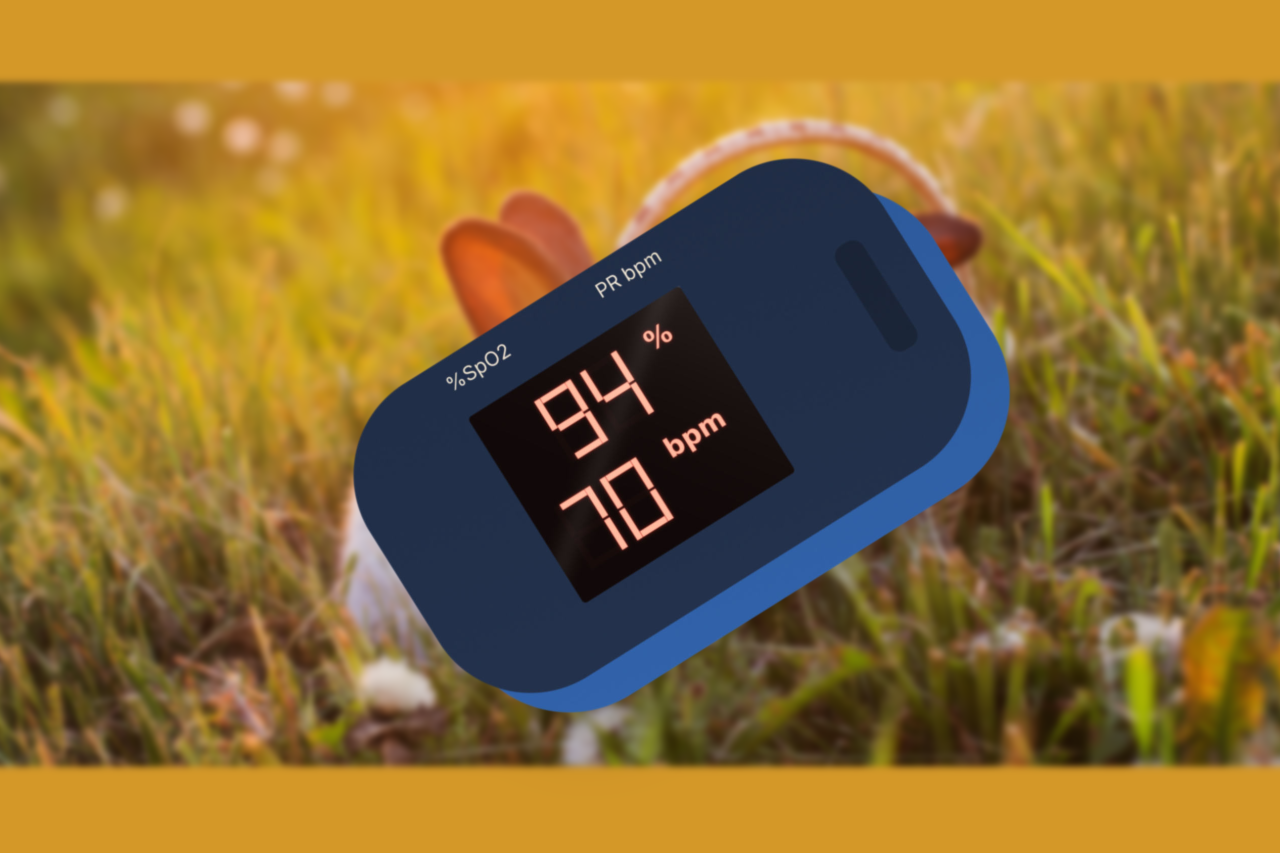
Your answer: 94 %
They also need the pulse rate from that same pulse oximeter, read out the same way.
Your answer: 70 bpm
